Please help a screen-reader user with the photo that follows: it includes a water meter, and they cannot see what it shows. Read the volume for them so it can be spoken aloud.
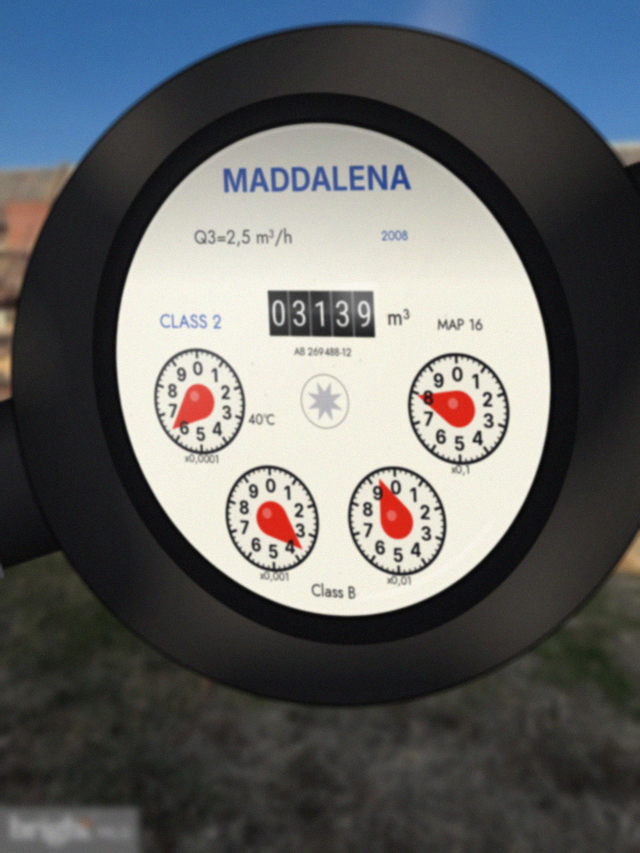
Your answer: 3139.7936 m³
